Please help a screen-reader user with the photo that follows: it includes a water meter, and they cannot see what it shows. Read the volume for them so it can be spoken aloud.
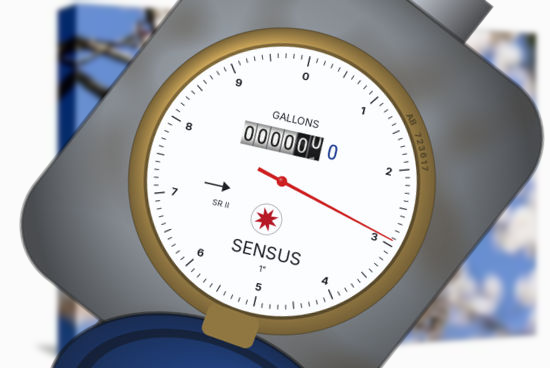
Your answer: 2.9 gal
